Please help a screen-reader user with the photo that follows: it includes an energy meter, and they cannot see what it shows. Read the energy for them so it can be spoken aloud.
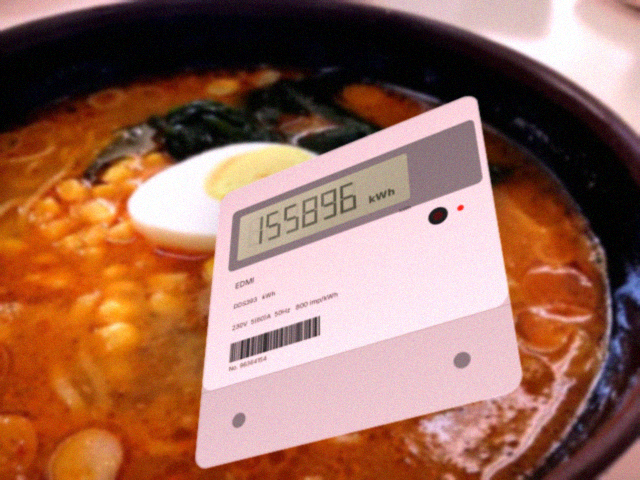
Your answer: 155896 kWh
